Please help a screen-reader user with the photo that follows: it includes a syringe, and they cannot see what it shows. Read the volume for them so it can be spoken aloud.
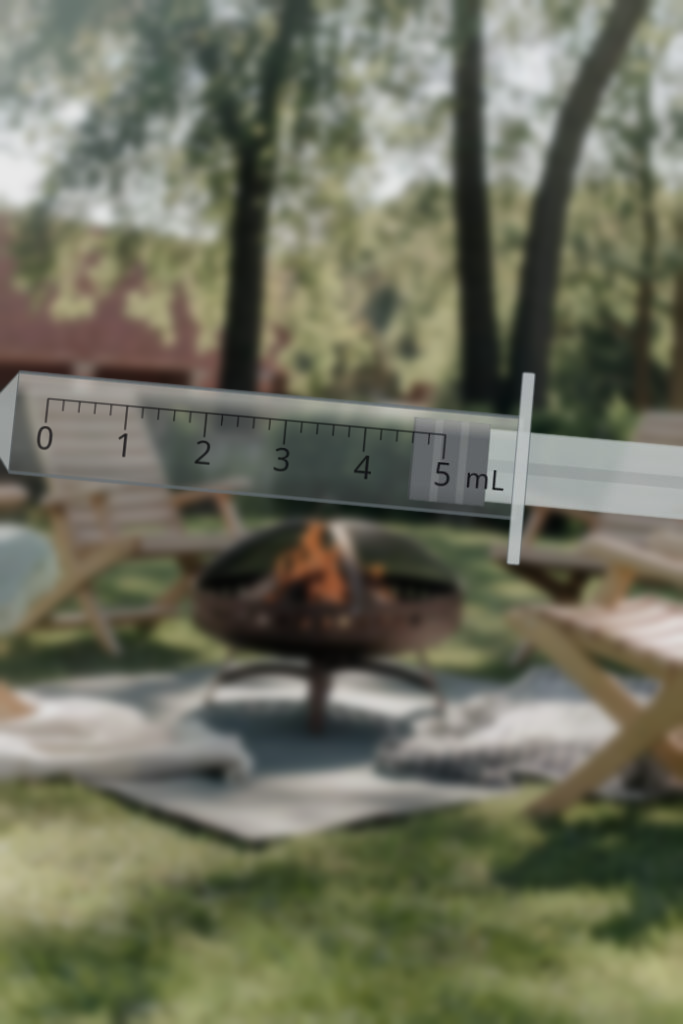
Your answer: 4.6 mL
